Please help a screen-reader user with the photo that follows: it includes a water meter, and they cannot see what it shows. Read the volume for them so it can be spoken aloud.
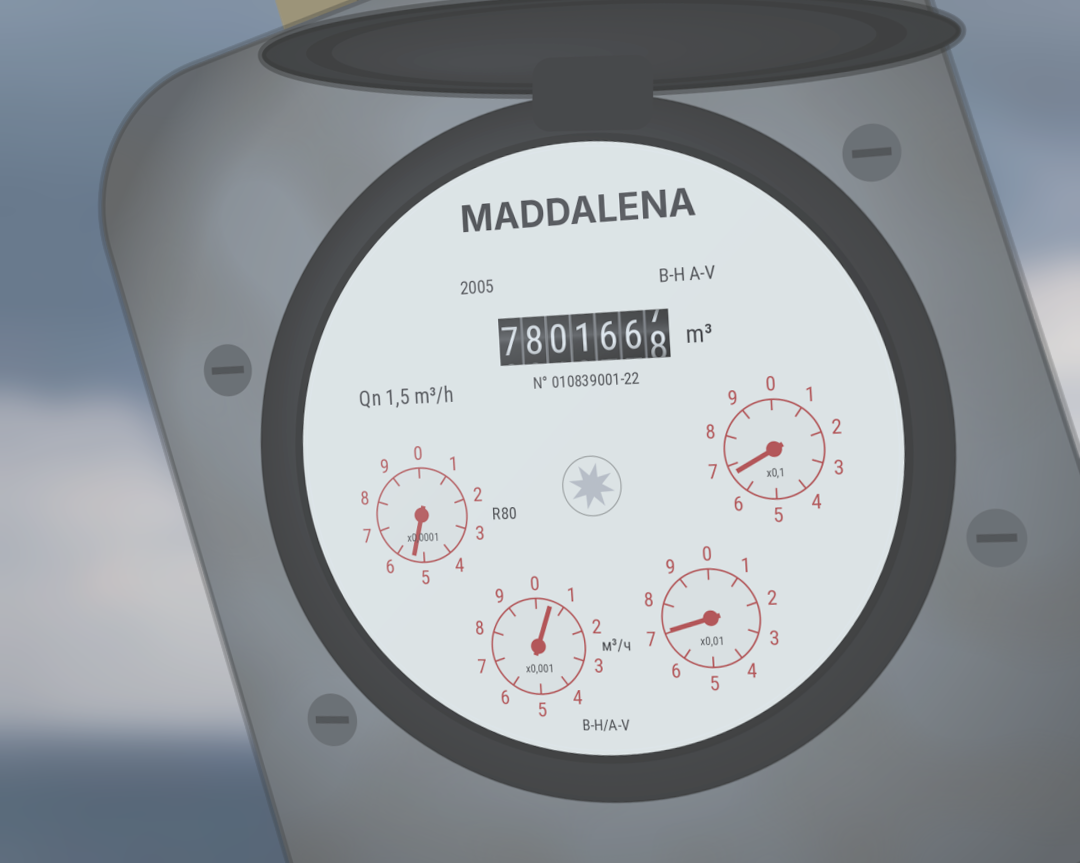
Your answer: 7801667.6705 m³
